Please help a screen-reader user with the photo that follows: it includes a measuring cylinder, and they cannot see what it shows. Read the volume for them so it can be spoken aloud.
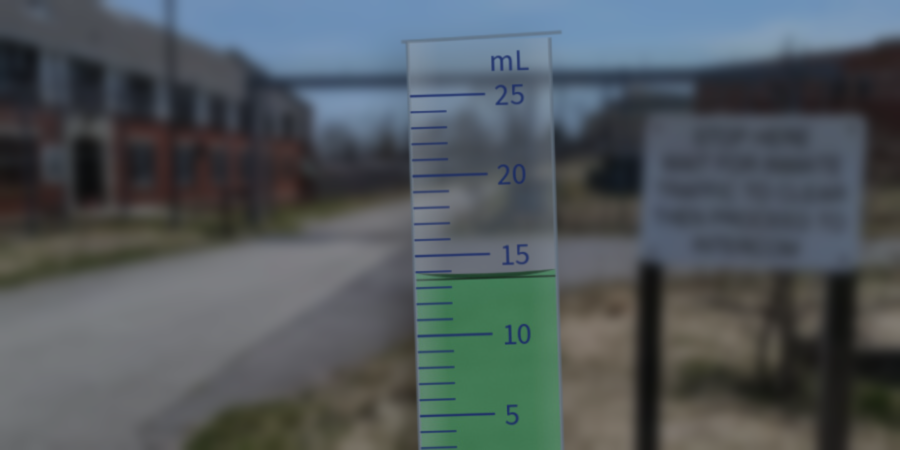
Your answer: 13.5 mL
